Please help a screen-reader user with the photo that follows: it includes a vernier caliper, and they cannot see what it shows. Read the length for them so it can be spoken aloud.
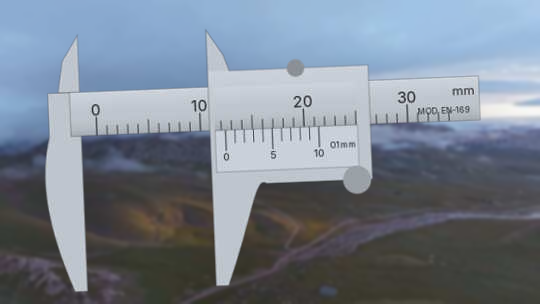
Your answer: 12.4 mm
